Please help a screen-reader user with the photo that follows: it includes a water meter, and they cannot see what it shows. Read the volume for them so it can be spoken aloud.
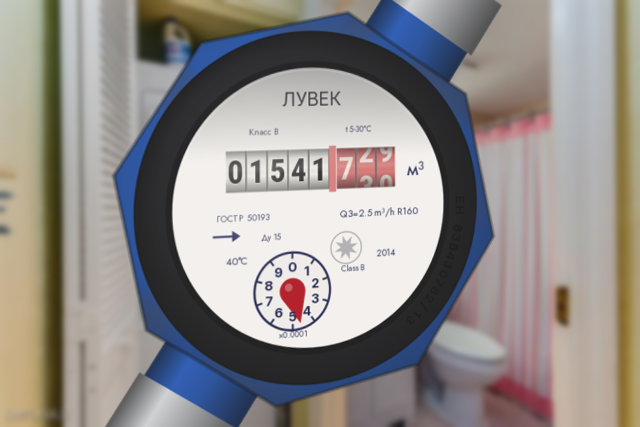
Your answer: 1541.7294 m³
